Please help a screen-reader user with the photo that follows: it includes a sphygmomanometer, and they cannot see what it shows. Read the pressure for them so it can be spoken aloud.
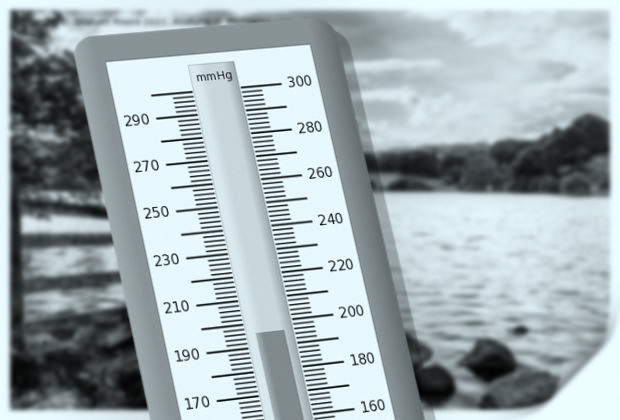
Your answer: 196 mmHg
